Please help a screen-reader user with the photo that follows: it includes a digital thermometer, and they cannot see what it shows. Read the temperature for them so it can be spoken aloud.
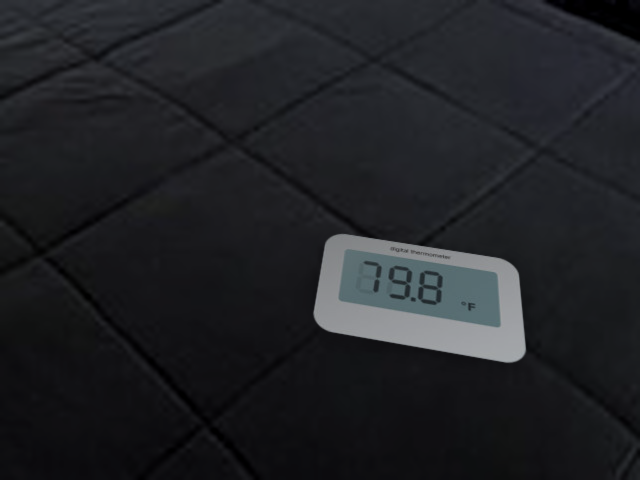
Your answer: 79.8 °F
